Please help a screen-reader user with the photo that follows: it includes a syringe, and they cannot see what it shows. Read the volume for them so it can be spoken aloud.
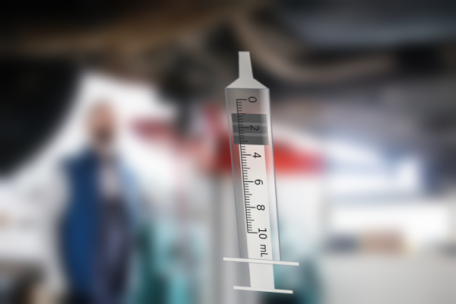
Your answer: 1 mL
